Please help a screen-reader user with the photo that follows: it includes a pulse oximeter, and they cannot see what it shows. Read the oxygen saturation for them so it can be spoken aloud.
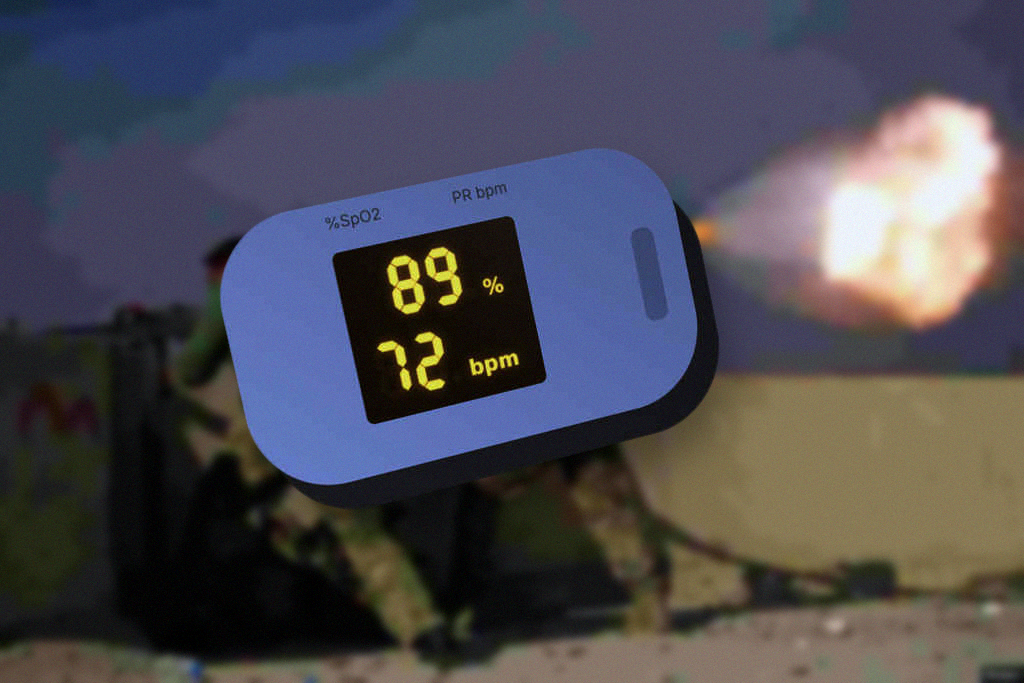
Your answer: 89 %
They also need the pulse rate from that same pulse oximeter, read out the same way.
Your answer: 72 bpm
